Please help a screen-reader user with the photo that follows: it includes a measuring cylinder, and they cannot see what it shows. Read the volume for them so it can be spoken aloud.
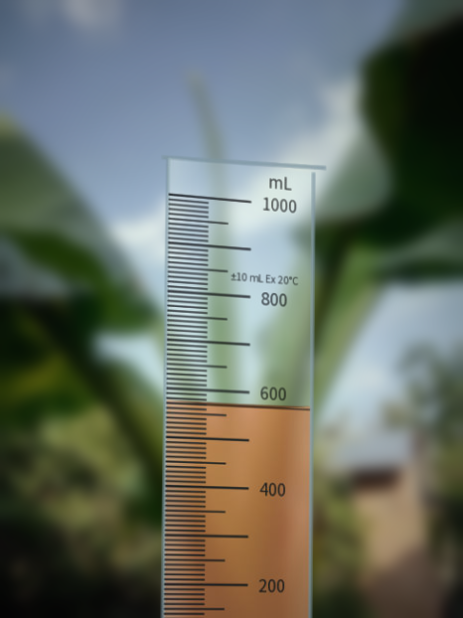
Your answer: 570 mL
